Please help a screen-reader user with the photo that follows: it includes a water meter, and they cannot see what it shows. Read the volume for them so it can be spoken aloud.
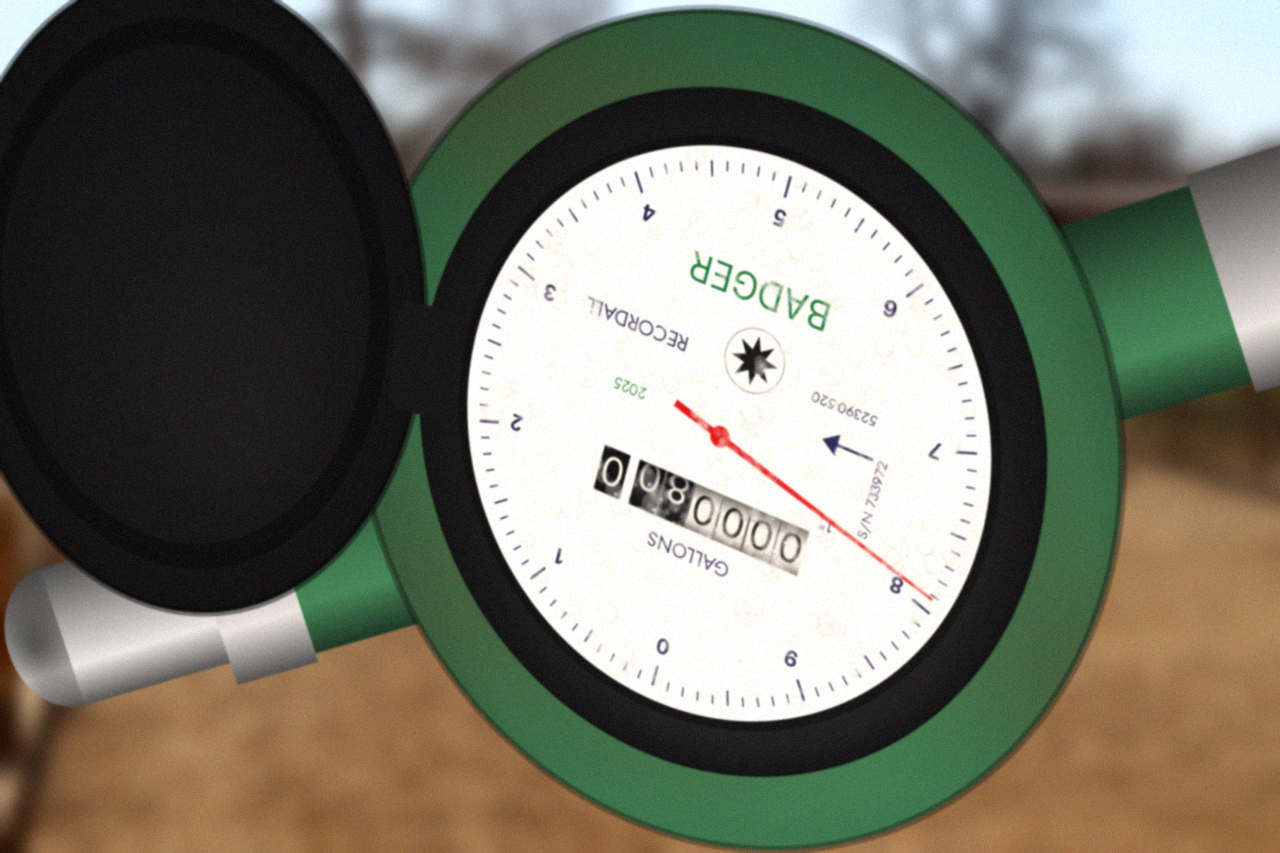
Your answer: 797.9 gal
